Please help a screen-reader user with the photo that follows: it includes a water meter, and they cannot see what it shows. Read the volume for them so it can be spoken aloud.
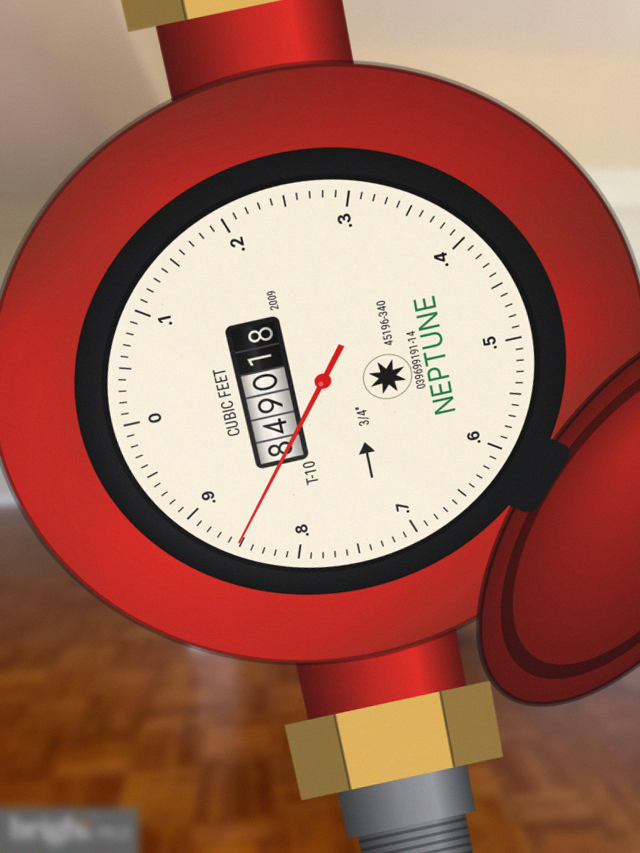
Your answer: 849017.85 ft³
